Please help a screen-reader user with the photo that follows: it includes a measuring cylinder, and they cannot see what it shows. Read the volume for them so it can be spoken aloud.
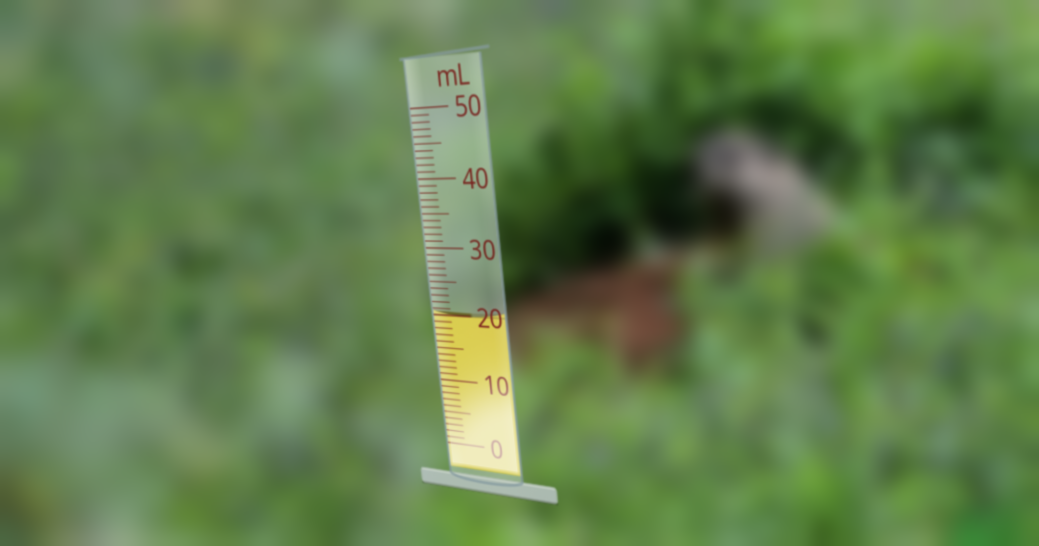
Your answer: 20 mL
